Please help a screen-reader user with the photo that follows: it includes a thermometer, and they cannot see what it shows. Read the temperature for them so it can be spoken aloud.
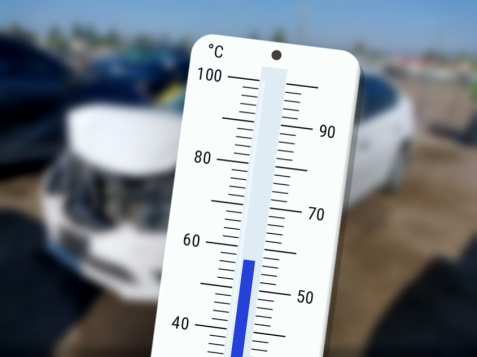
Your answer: 57 °C
